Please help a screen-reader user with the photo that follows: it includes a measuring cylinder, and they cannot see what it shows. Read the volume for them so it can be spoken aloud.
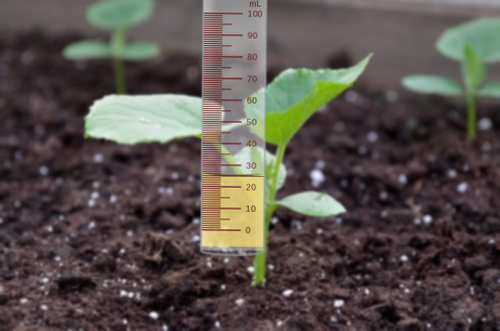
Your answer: 25 mL
